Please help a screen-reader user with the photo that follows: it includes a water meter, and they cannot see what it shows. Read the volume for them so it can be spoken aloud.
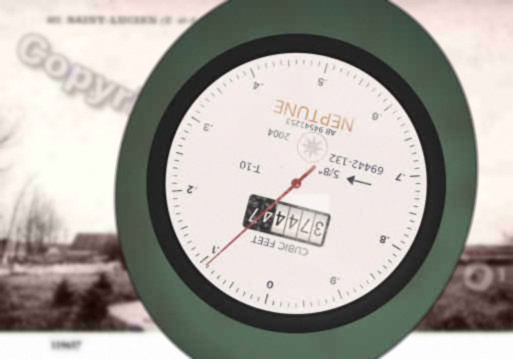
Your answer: 374447.09 ft³
